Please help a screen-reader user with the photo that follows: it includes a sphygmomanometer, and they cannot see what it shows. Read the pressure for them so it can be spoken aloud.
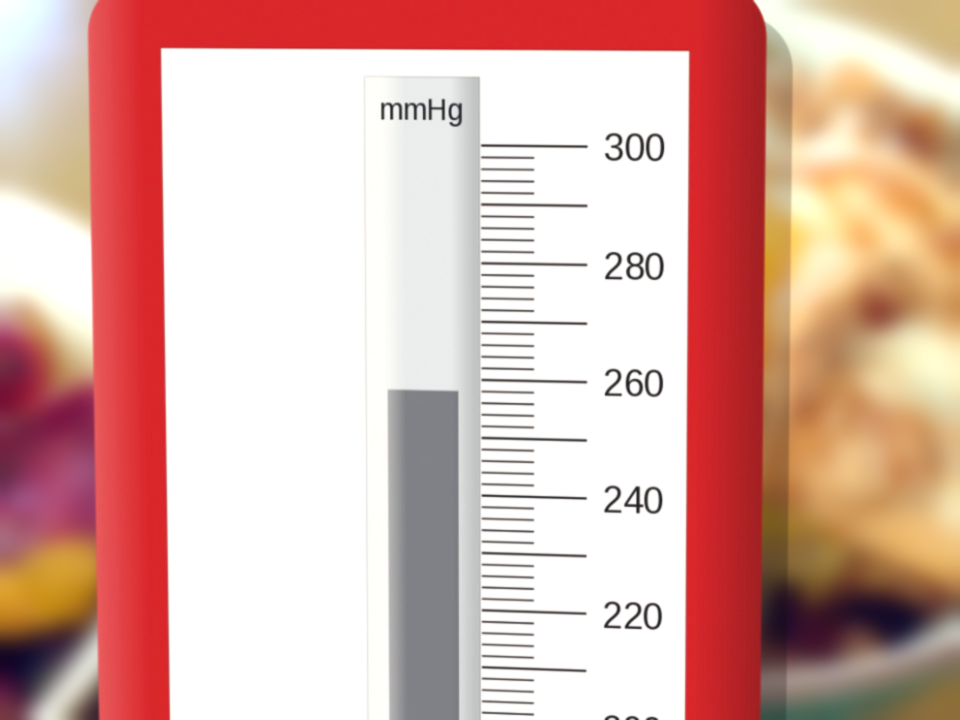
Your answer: 258 mmHg
